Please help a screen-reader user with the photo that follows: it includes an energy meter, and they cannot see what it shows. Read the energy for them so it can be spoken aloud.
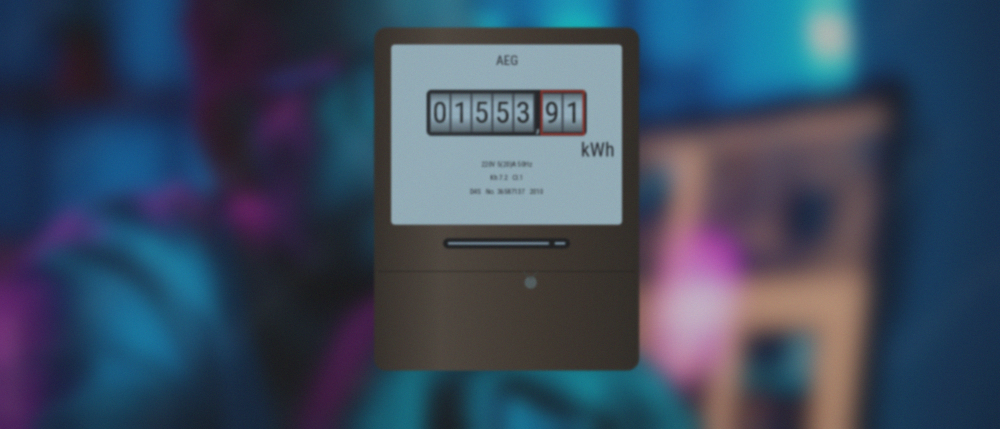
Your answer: 1553.91 kWh
